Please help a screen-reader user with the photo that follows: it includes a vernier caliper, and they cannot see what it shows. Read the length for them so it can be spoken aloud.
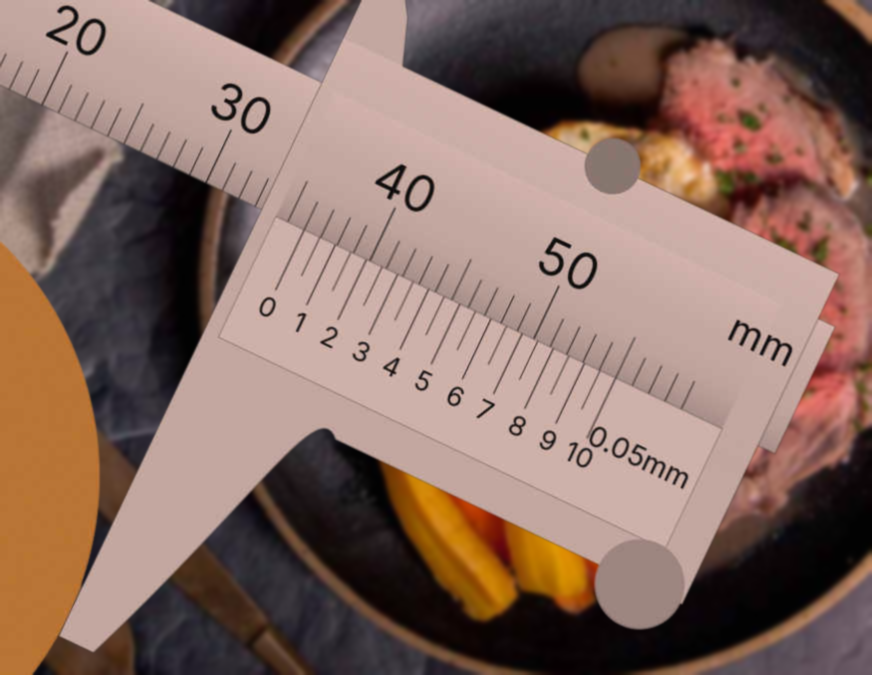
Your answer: 36.0 mm
